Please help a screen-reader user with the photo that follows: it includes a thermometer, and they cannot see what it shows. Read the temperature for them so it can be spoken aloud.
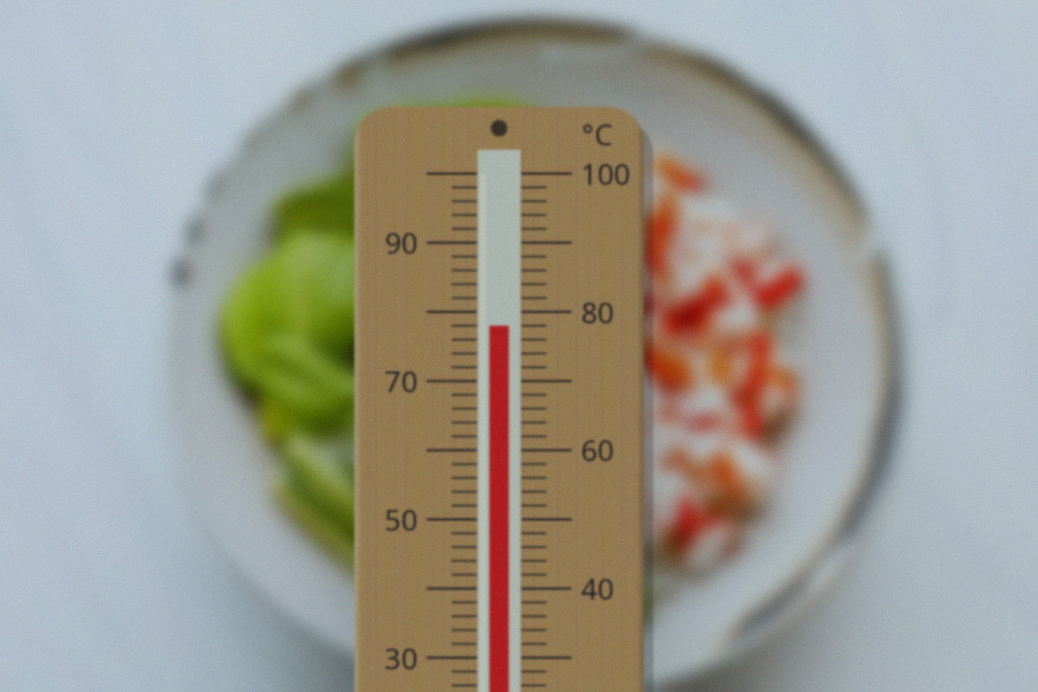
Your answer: 78 °C
